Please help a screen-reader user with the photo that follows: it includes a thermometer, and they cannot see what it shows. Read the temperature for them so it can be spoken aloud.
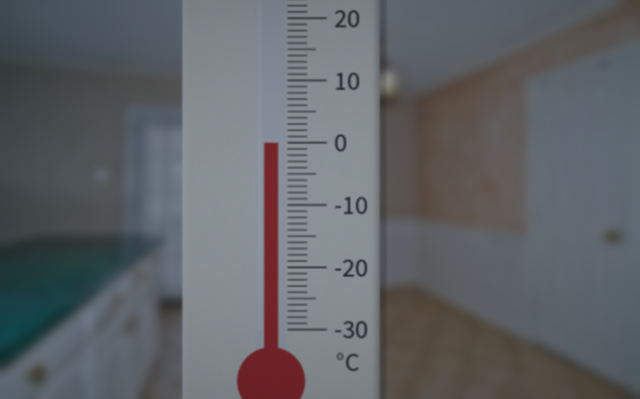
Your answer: 0 °C
